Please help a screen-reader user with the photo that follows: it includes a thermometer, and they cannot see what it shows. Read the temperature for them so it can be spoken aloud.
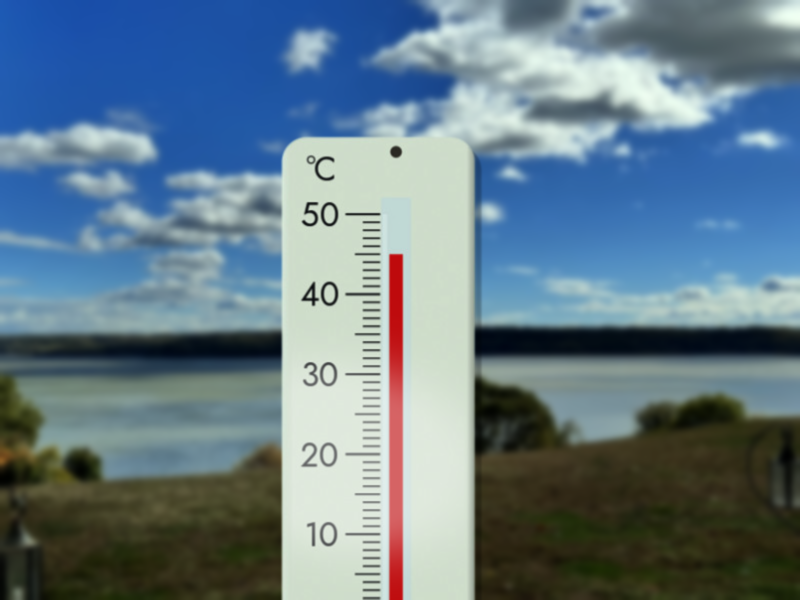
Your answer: 45 °C
